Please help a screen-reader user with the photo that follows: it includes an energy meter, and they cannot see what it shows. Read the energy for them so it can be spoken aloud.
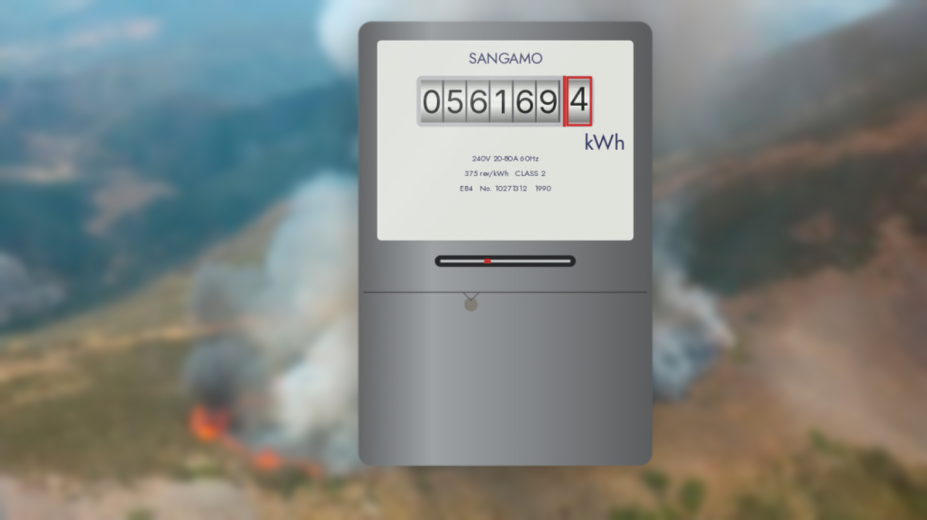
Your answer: 56169.4 kWh
